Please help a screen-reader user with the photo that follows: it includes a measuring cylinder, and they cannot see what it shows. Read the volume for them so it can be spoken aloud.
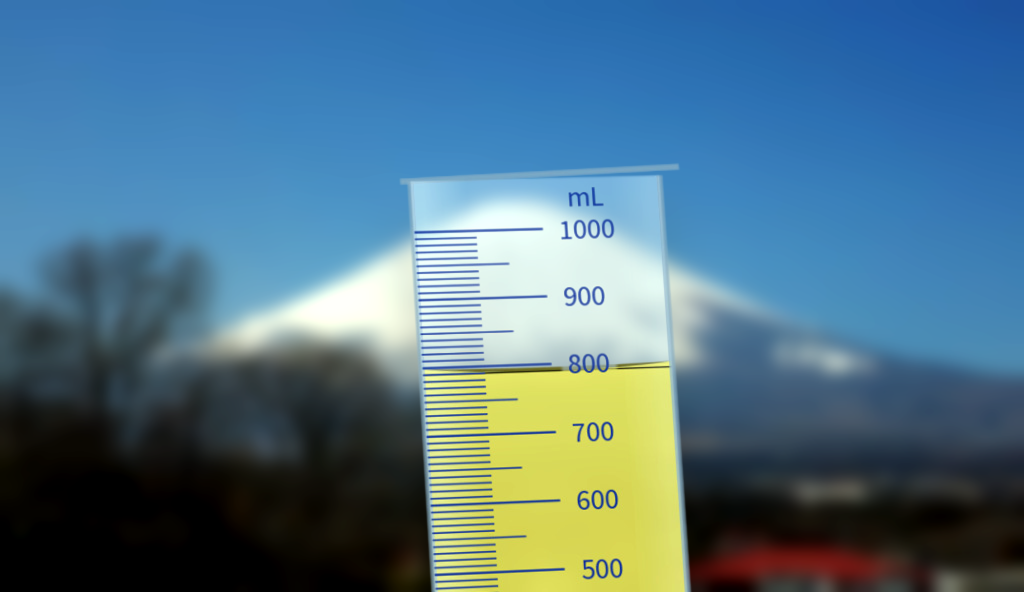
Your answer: 790 mL
